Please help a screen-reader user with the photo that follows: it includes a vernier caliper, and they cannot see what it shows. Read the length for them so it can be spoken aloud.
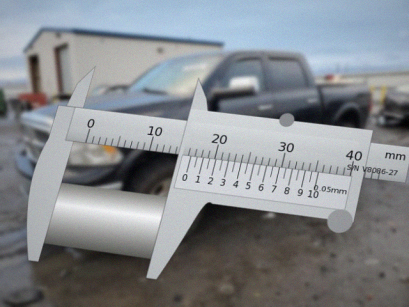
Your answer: 16.4 mm
